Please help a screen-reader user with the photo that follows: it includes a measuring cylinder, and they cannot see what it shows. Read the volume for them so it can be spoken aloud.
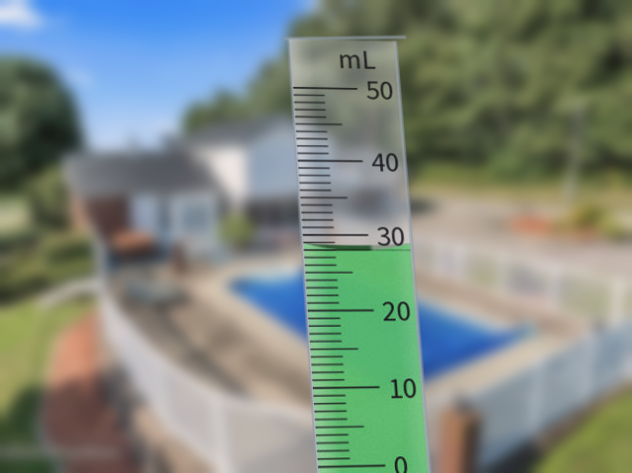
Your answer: 28 mL
